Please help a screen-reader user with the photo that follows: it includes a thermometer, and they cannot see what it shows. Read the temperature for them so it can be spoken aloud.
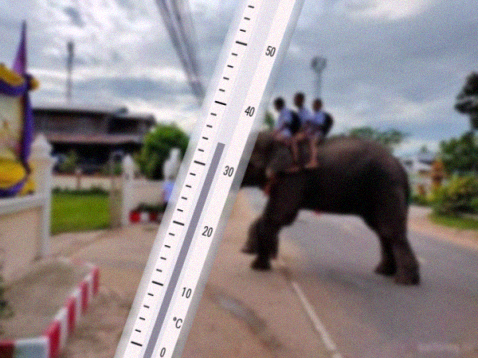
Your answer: 34 °C
